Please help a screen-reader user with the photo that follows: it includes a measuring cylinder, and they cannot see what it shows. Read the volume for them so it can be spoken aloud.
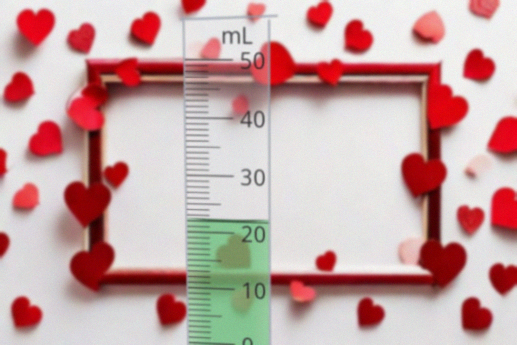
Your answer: 22 mL
